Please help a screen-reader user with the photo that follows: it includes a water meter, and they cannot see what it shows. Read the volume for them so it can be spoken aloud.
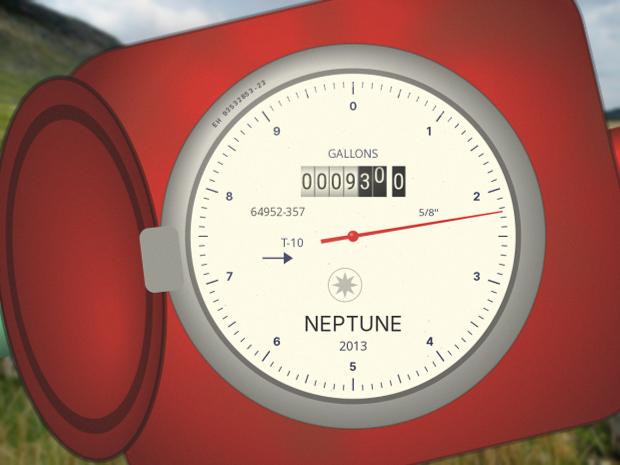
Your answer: 9302.2 gal
